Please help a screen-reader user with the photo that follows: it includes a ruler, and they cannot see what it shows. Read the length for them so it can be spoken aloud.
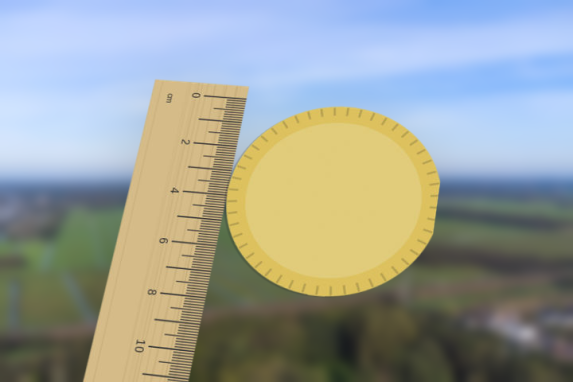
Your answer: 7.5 cm
